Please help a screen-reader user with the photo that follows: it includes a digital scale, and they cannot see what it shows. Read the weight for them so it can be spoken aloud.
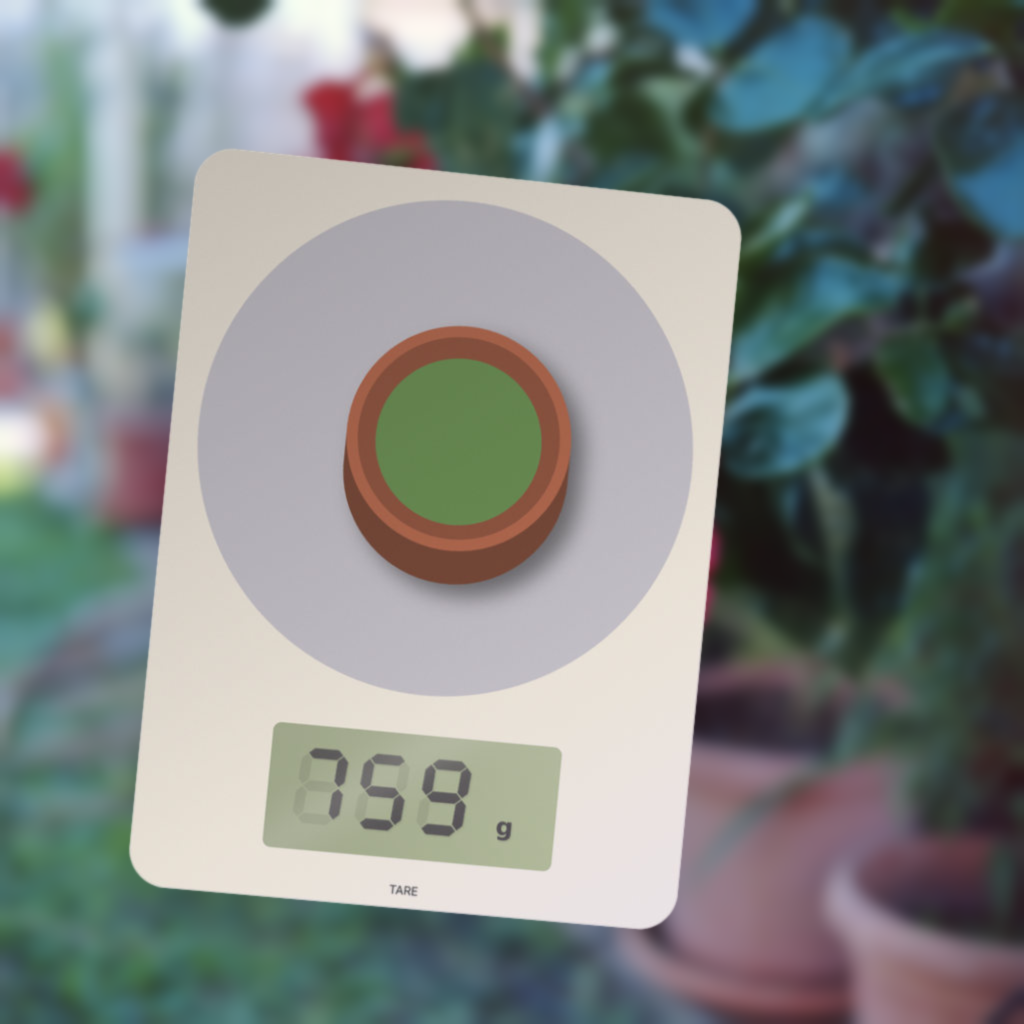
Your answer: 759 g
